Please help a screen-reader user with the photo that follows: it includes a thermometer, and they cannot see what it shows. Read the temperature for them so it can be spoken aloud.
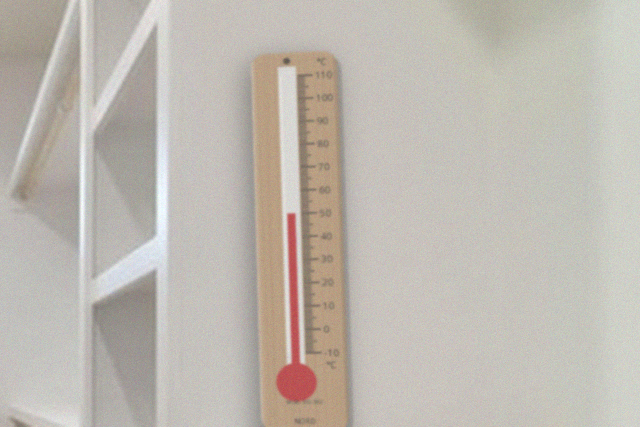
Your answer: 50 °C
